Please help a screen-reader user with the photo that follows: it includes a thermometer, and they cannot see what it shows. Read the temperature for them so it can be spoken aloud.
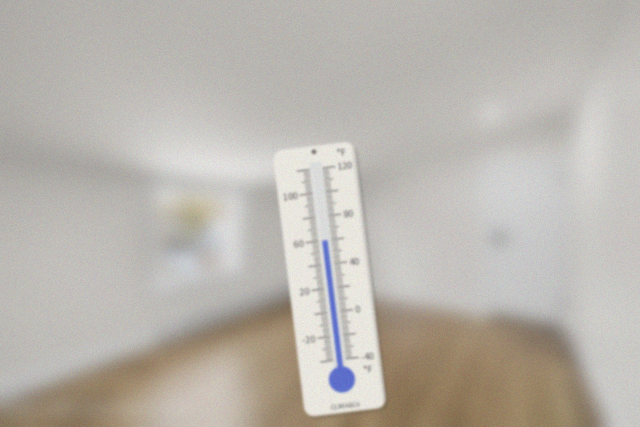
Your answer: 60 °F
